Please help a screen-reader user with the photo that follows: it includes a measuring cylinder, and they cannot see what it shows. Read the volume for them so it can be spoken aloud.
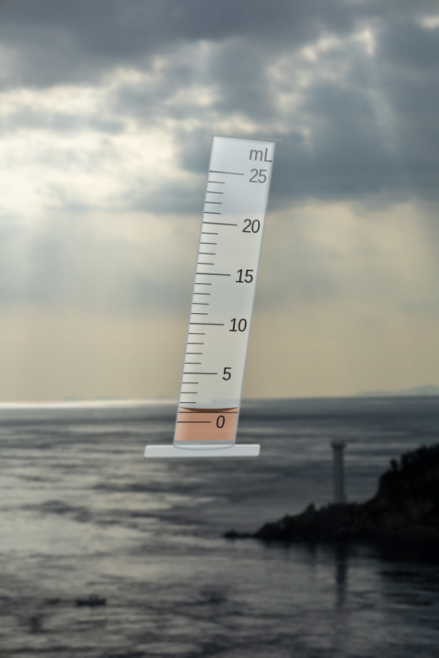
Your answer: 1 mL
